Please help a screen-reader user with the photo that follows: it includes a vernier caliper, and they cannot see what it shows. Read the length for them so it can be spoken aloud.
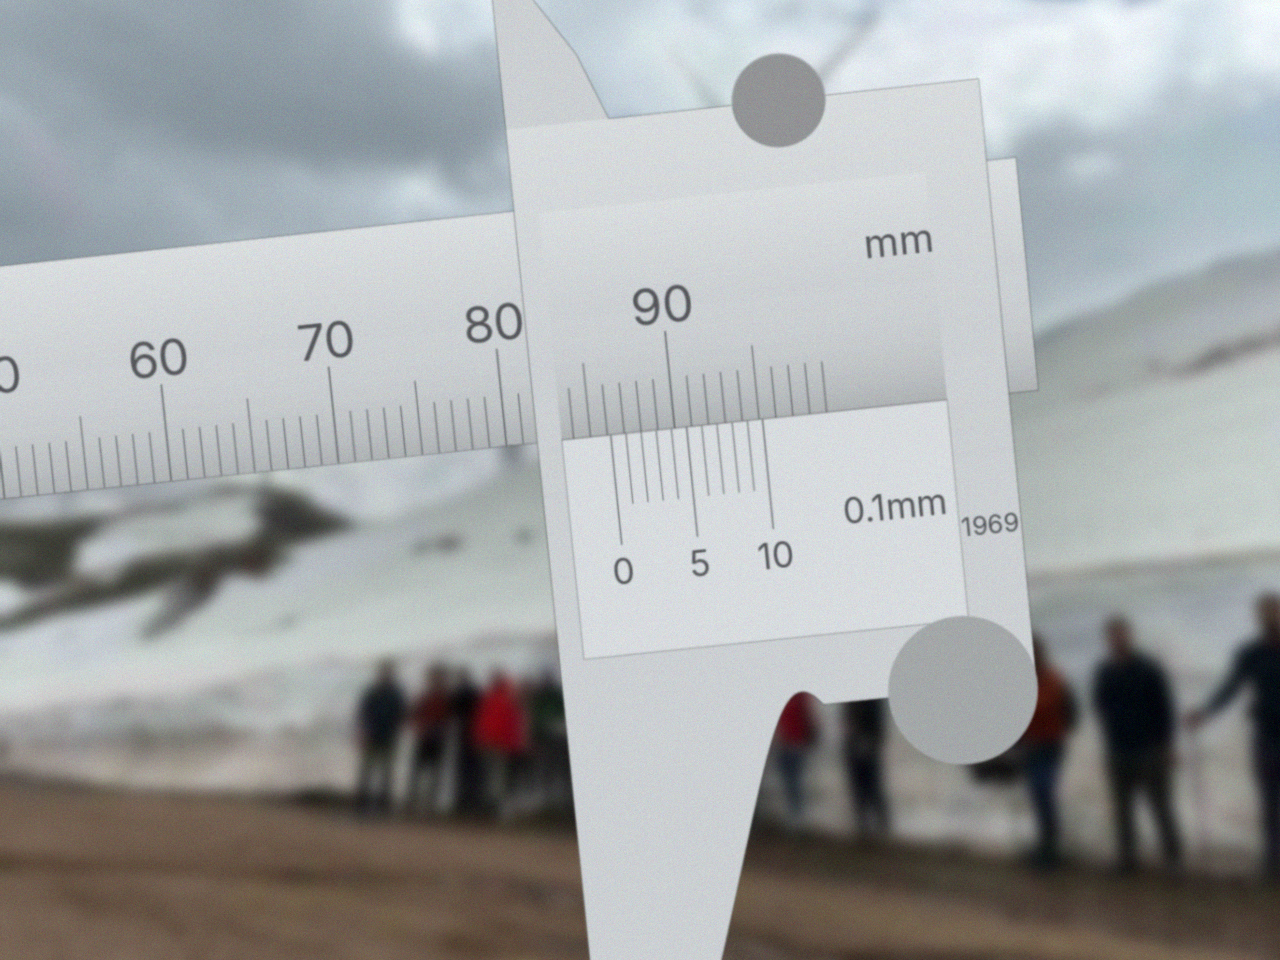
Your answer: 86.2 mm
